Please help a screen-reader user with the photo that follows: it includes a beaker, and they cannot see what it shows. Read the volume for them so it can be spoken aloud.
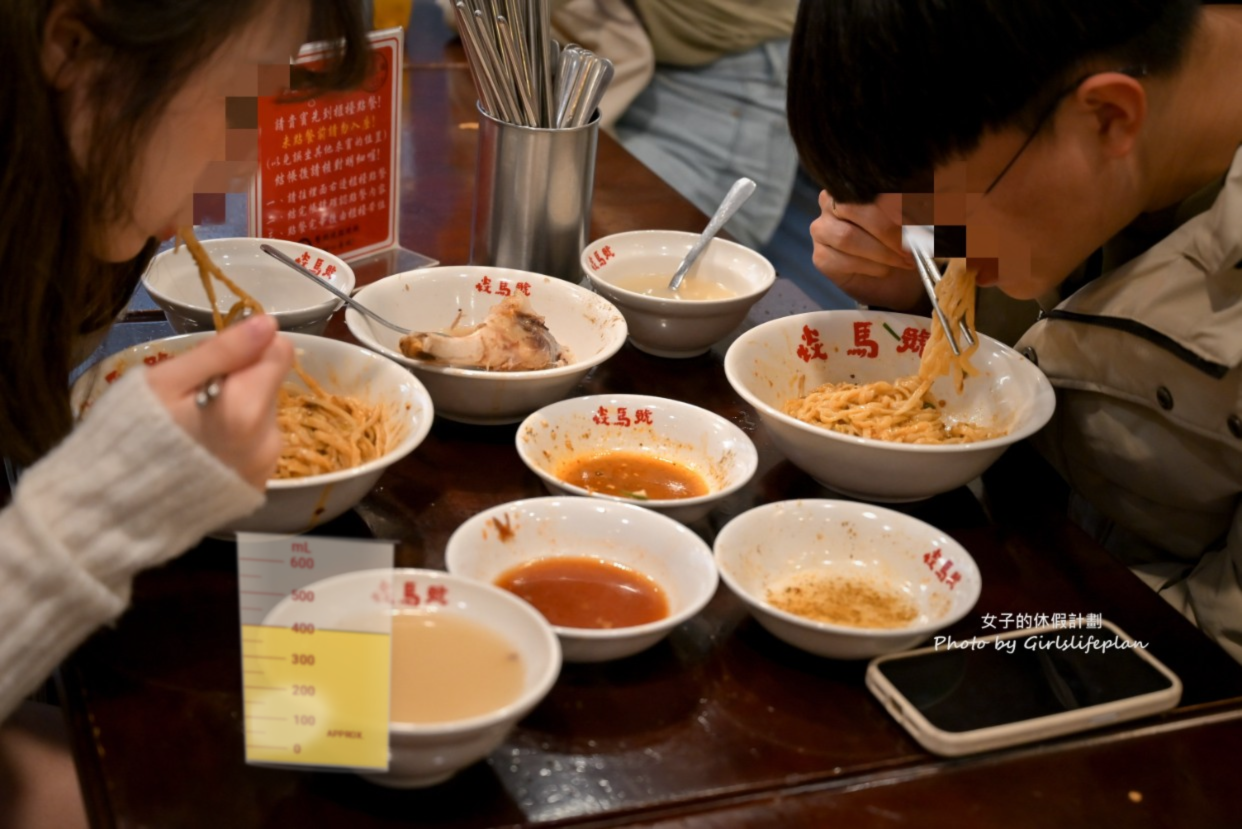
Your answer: 400 mL
